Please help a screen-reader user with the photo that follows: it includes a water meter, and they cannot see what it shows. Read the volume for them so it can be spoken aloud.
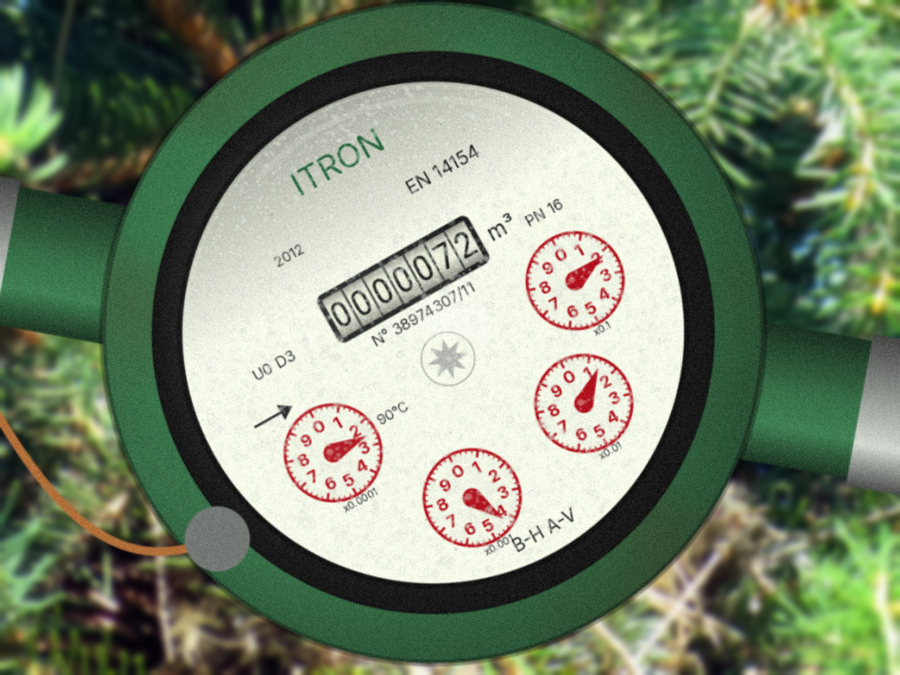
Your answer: 72.2142 m³
